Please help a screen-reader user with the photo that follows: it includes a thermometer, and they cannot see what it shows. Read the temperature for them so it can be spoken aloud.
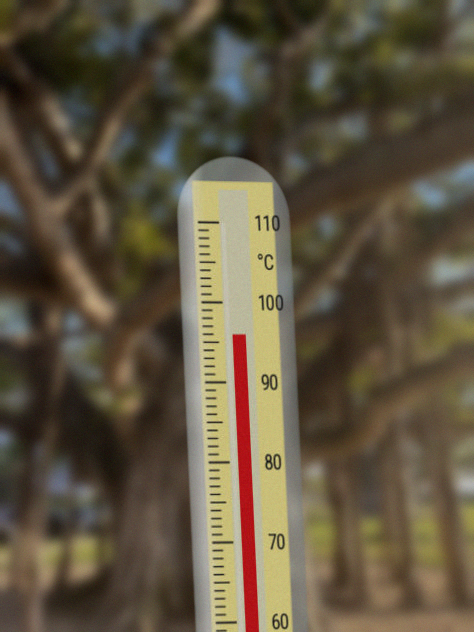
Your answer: 96 °C
